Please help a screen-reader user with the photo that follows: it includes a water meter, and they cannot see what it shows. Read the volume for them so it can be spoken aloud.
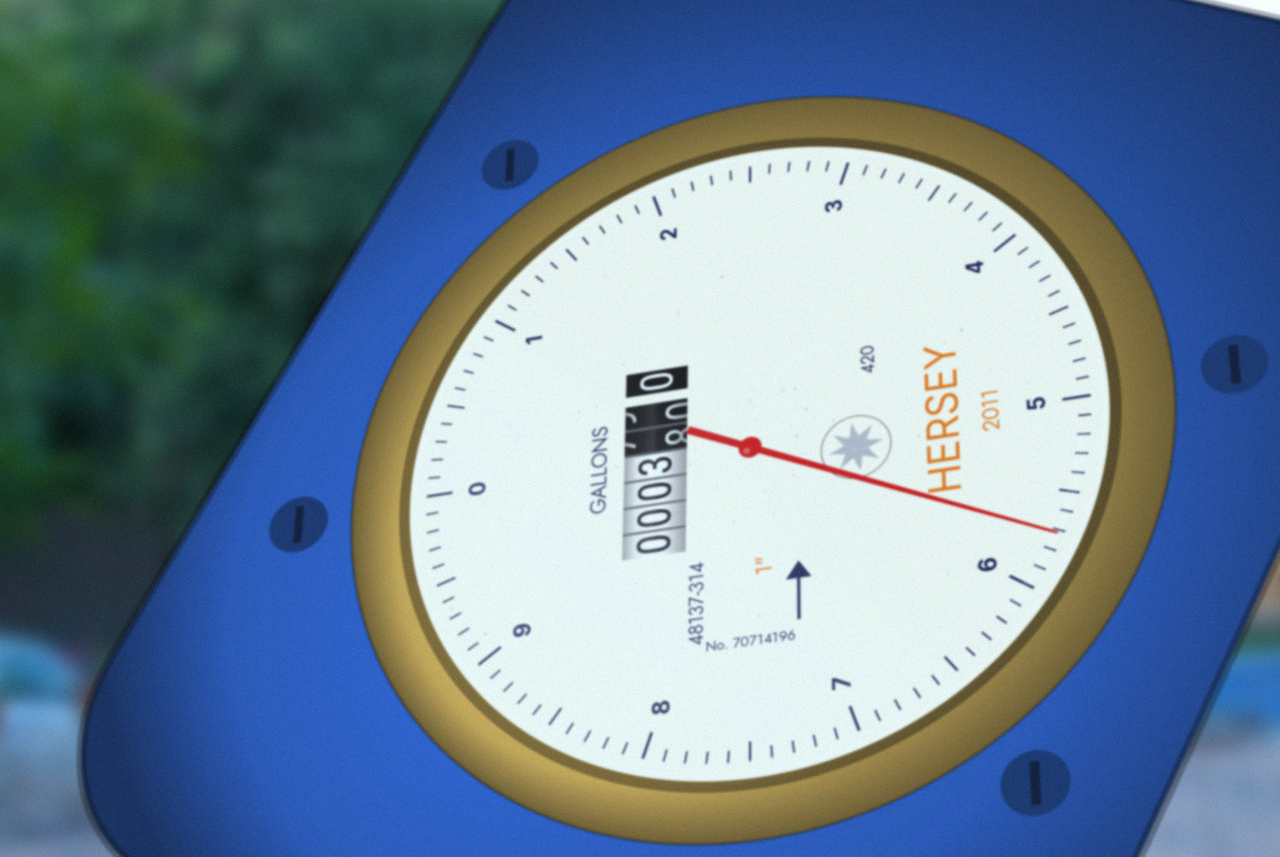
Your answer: 3795.7 gal
